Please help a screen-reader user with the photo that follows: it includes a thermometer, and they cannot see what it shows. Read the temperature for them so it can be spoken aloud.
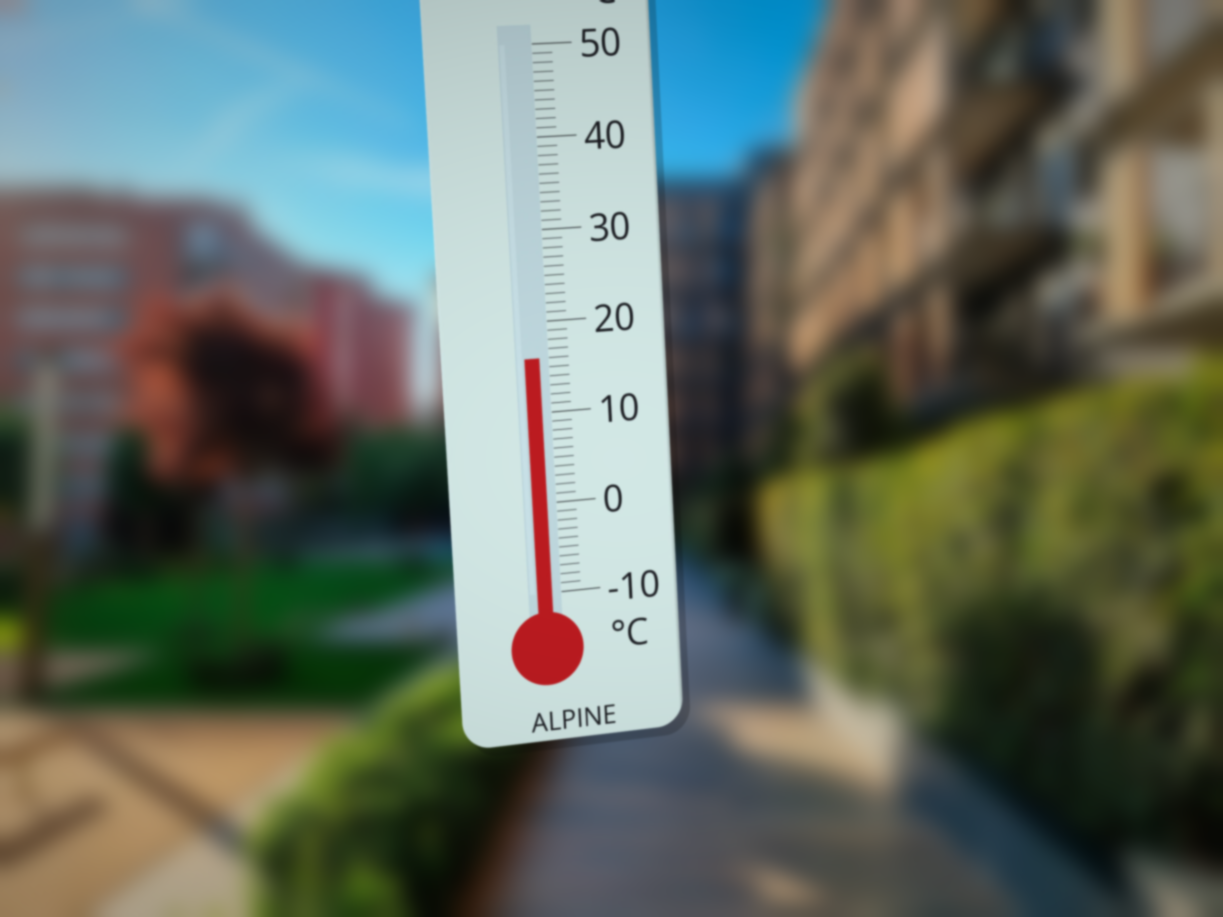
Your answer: 16 °C
